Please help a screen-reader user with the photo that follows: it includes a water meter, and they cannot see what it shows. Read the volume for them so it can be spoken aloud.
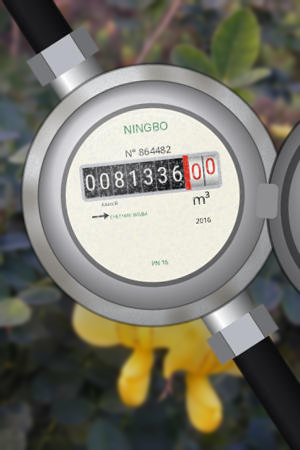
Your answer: 81336.00 m³
